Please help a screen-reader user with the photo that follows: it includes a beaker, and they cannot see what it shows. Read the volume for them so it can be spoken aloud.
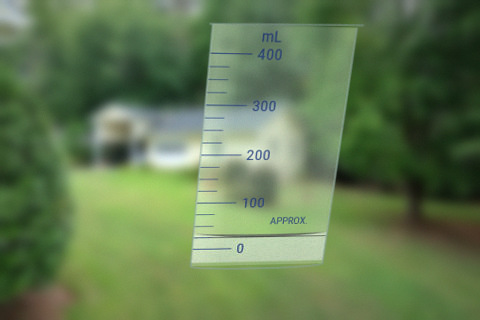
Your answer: 25 mL
